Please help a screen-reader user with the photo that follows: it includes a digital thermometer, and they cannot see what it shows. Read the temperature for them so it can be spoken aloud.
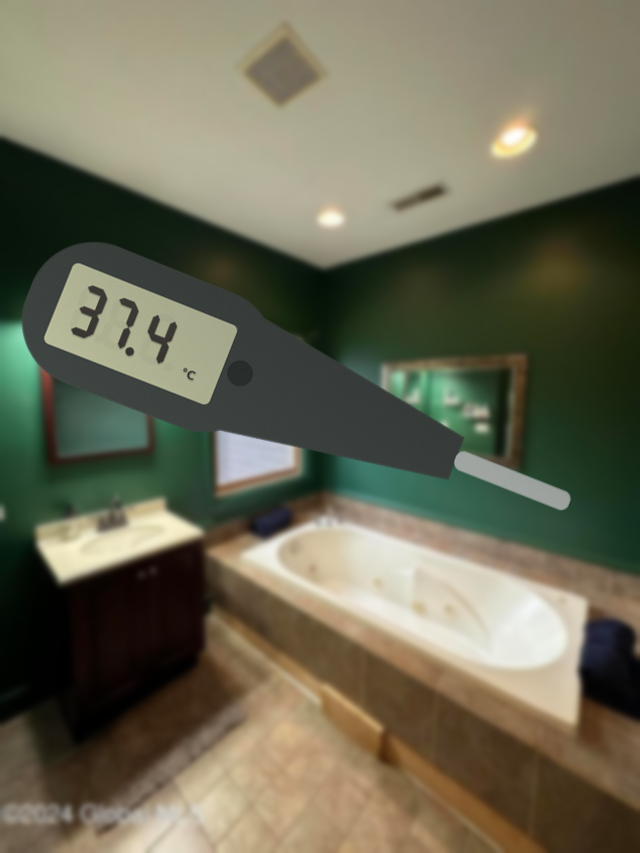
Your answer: 37.4 °C
